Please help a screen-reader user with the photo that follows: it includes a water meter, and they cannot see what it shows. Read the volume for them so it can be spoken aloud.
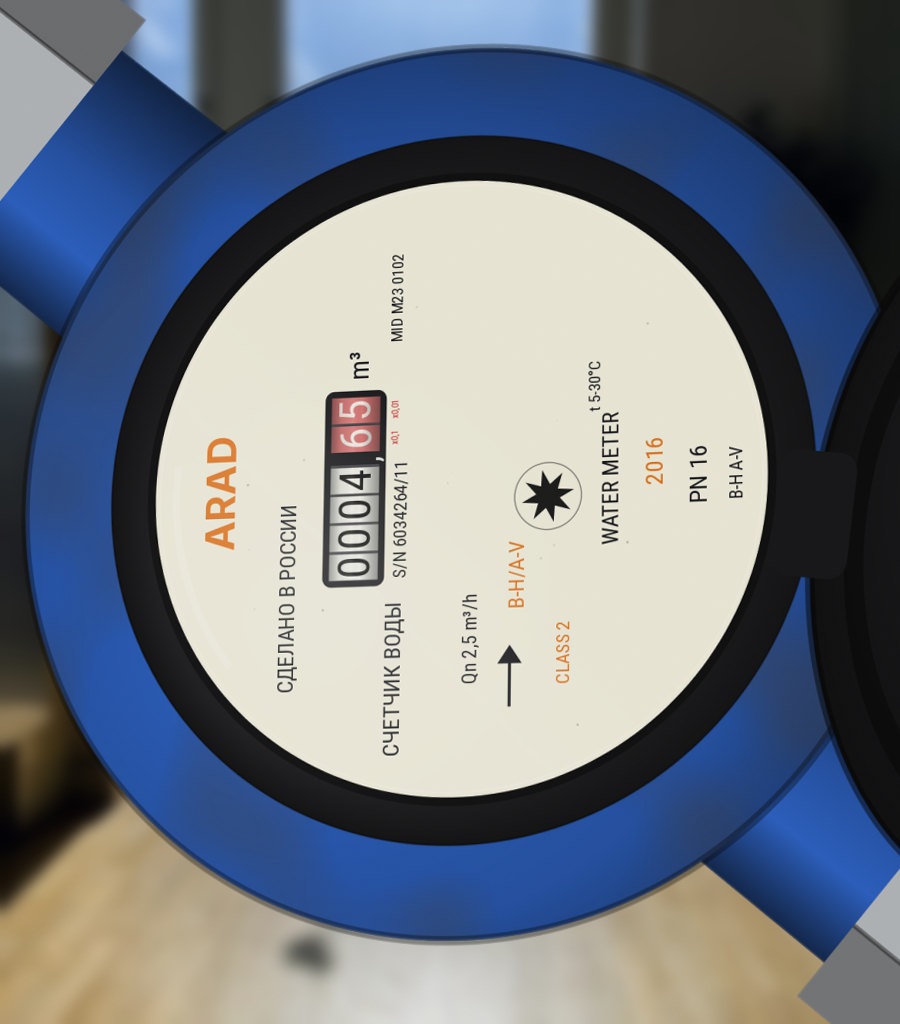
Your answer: 4.65 m³
